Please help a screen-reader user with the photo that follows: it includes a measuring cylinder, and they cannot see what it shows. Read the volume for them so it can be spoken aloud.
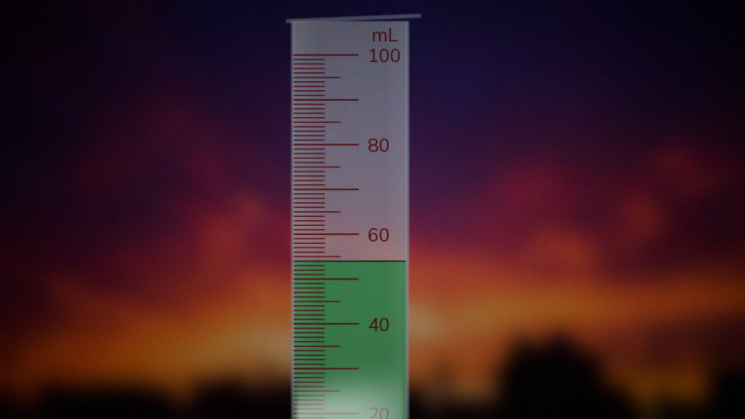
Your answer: 54 mL
